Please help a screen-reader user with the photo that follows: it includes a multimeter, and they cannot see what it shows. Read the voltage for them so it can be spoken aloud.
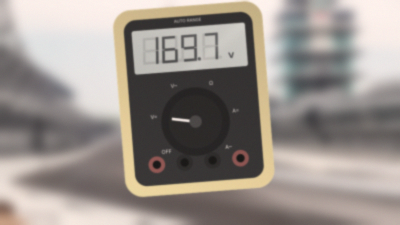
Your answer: 169.7 V
